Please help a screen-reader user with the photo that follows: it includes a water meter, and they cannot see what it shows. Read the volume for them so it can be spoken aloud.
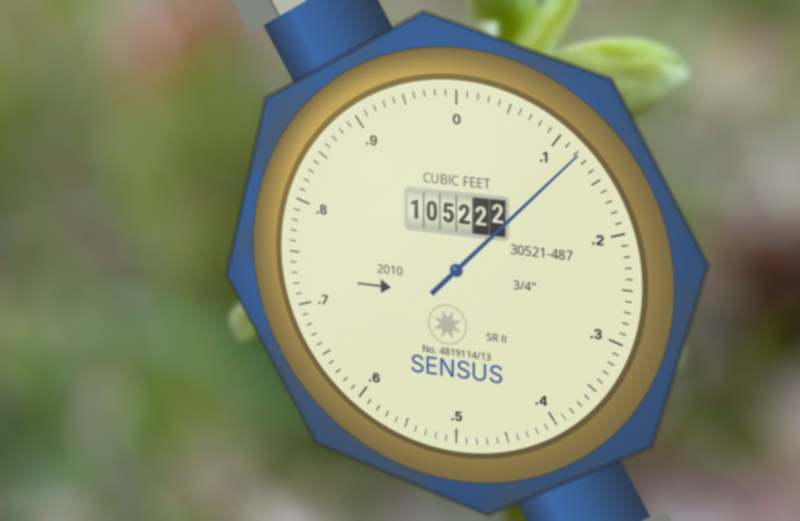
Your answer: 105222.12 ft³
